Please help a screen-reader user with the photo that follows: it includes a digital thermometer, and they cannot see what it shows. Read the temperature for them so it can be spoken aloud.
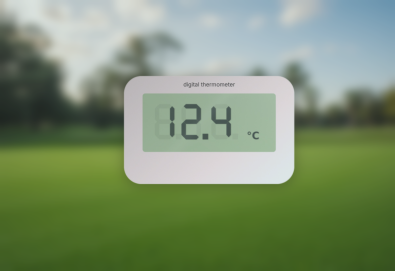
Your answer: 12.4 °C
